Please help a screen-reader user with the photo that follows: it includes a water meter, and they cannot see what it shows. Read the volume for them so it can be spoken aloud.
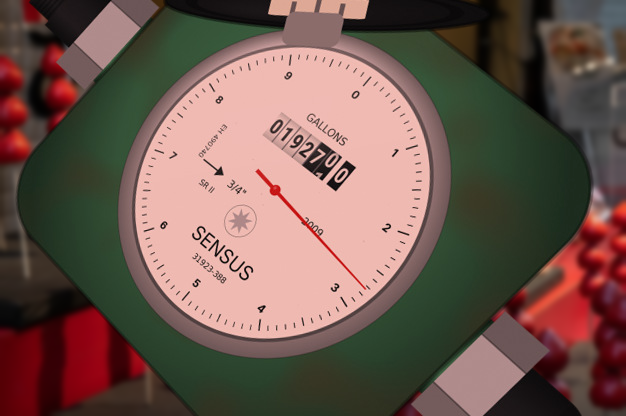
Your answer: 192702.7 gal
